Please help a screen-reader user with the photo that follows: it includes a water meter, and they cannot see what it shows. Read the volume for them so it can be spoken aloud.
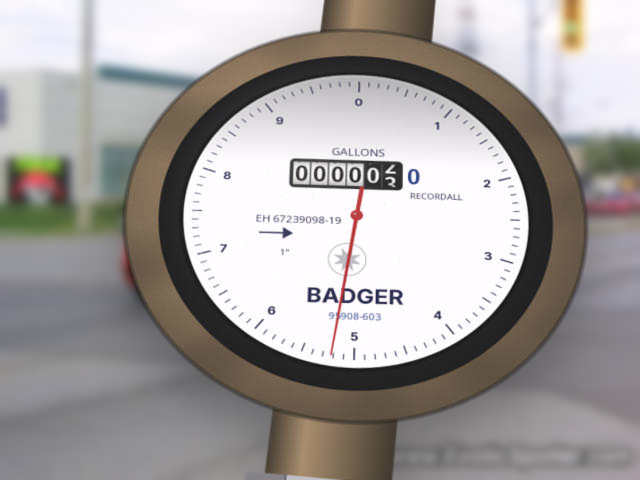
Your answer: 25.2 gal
